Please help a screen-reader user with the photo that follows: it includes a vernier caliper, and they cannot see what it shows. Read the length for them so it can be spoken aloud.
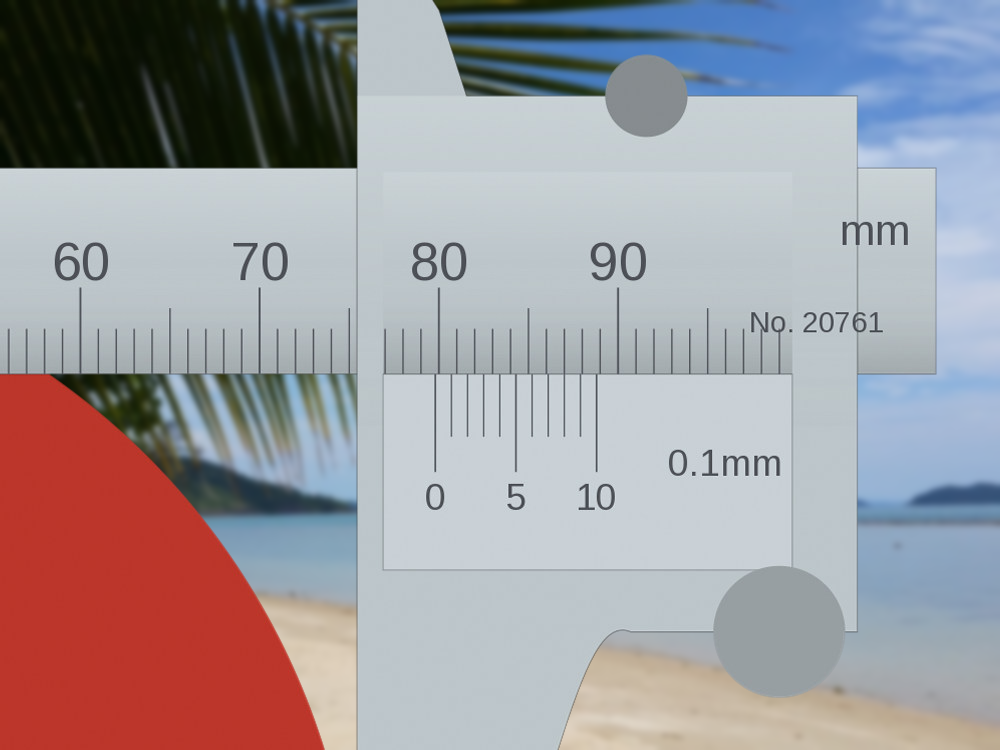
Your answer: 79.8 mm
